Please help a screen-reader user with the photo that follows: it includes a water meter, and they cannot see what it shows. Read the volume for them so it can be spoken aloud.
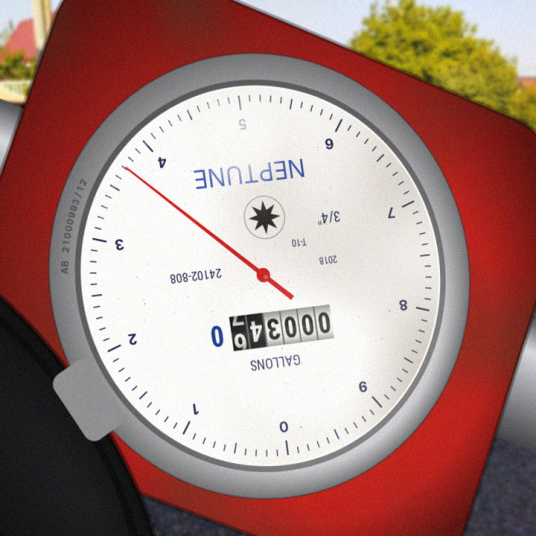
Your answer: 3463.7 gal
